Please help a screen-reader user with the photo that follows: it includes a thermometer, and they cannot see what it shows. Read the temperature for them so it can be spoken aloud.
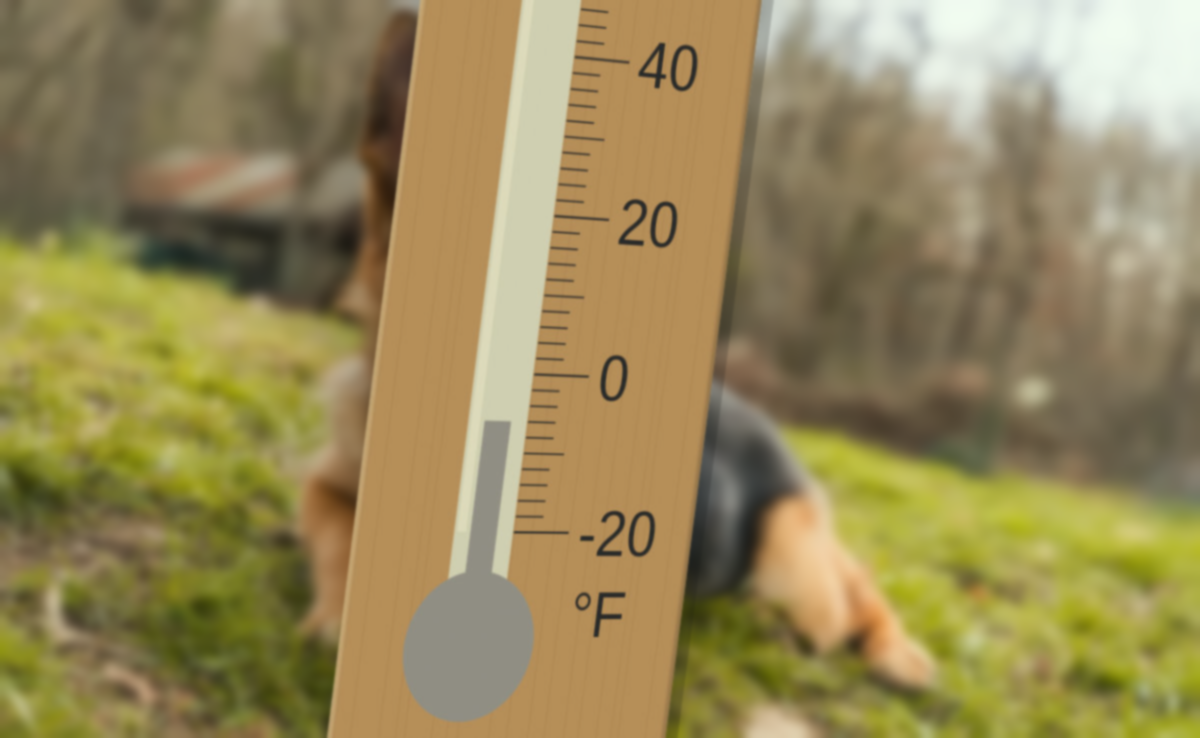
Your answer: -6 °F
